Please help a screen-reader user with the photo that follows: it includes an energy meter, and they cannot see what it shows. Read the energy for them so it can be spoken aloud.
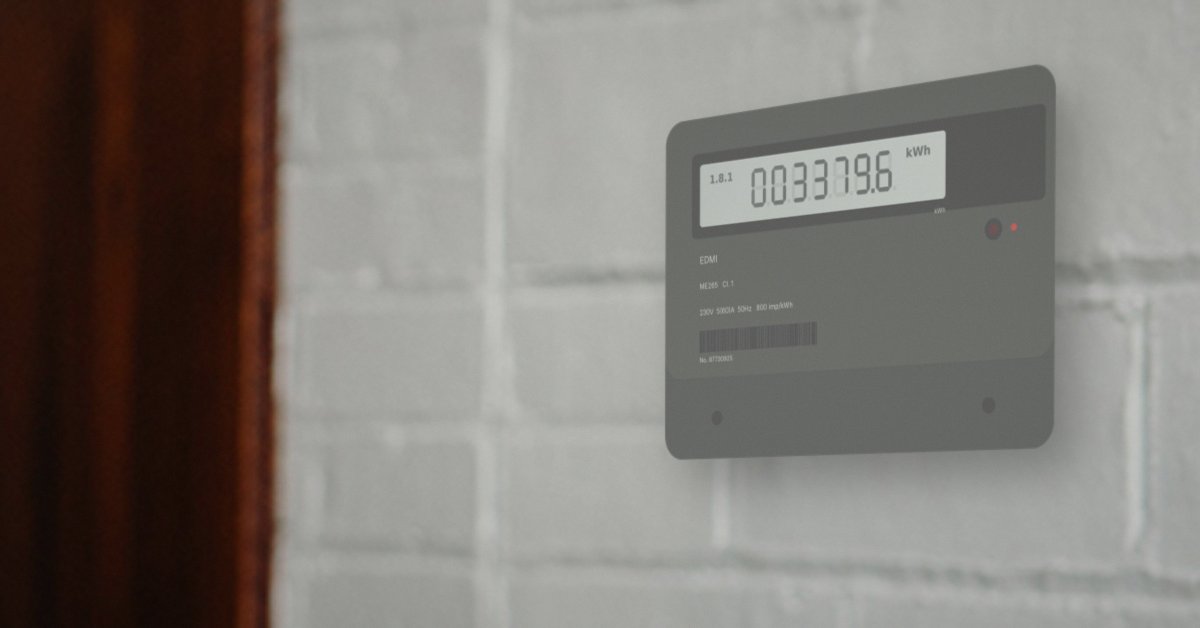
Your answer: 3379.6 kWh
